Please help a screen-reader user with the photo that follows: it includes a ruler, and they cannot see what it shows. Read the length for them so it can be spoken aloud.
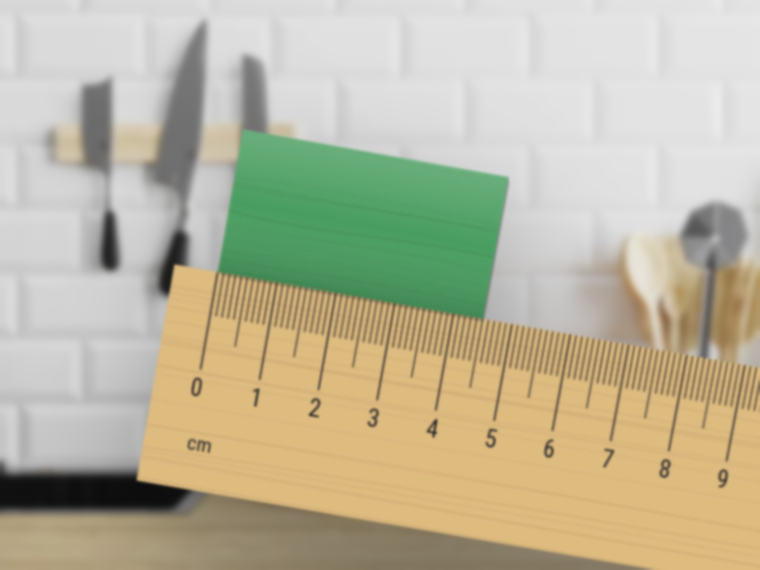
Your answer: 4.5 cm
